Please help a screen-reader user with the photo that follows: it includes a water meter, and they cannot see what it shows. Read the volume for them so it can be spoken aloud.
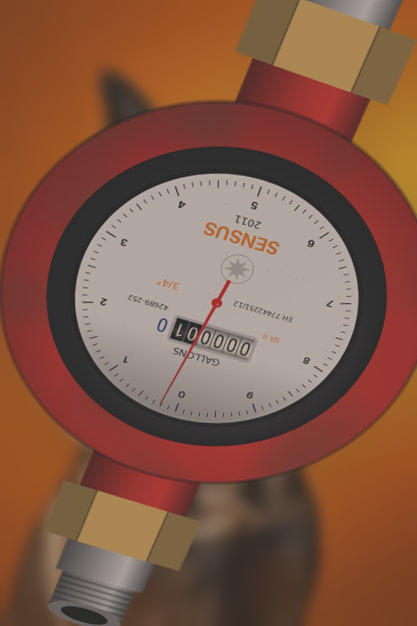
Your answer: 10.2 gal
